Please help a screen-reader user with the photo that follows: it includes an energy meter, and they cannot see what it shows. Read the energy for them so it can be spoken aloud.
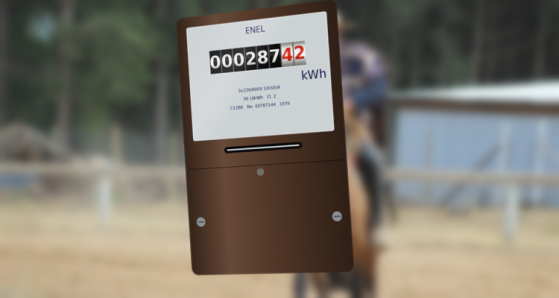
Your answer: 287.42 kWh
